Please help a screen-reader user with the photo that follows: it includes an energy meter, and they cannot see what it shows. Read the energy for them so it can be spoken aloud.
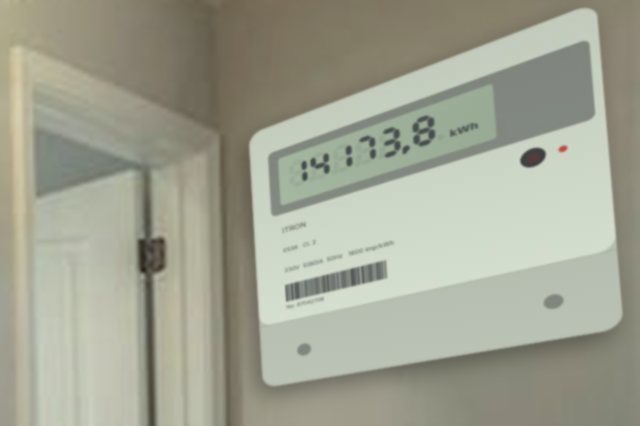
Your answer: 14173.8 kWh
